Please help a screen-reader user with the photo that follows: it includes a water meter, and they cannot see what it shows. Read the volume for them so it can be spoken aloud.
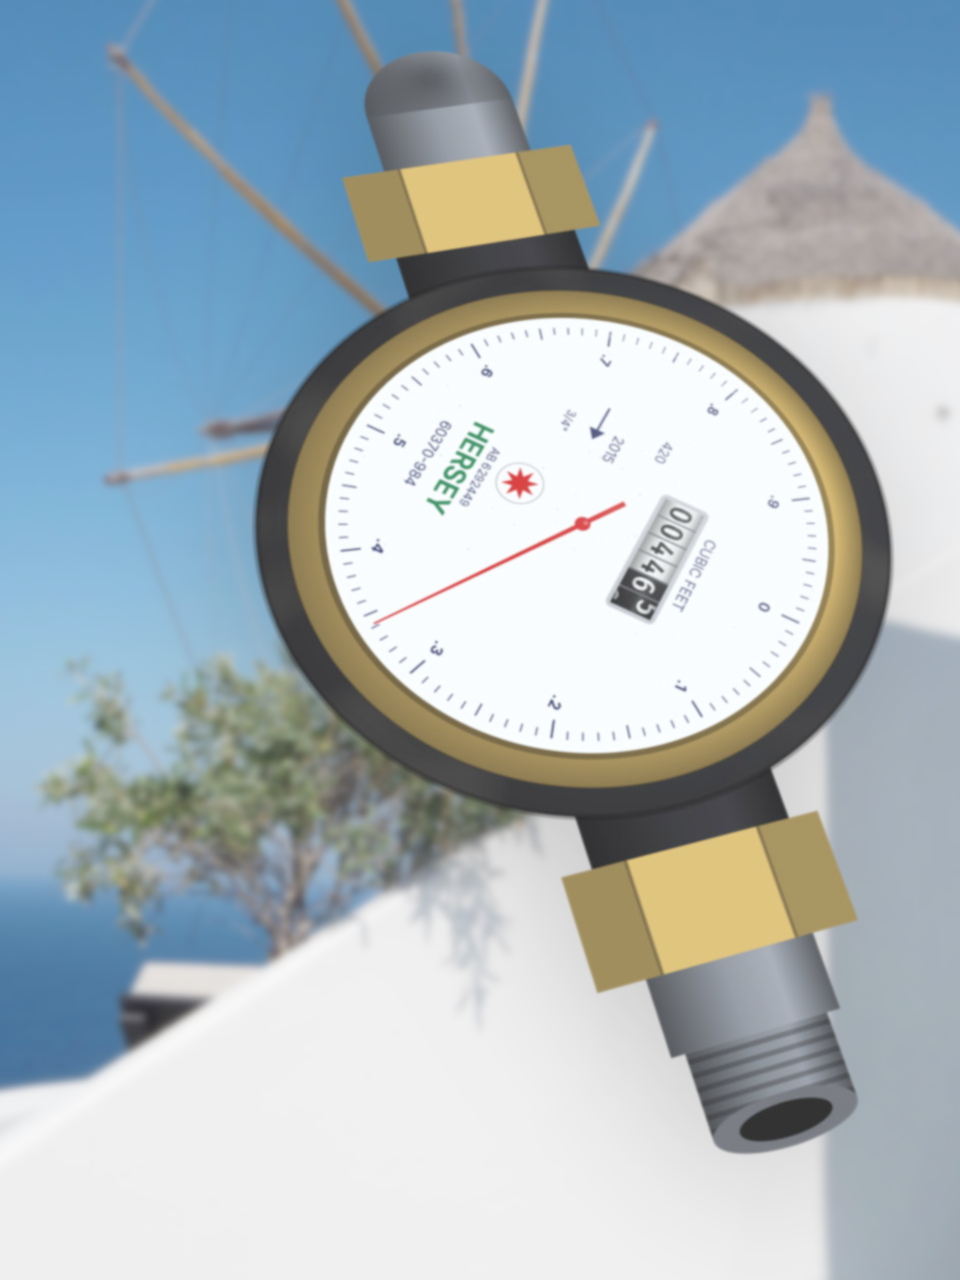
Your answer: 4465.34 ft³
